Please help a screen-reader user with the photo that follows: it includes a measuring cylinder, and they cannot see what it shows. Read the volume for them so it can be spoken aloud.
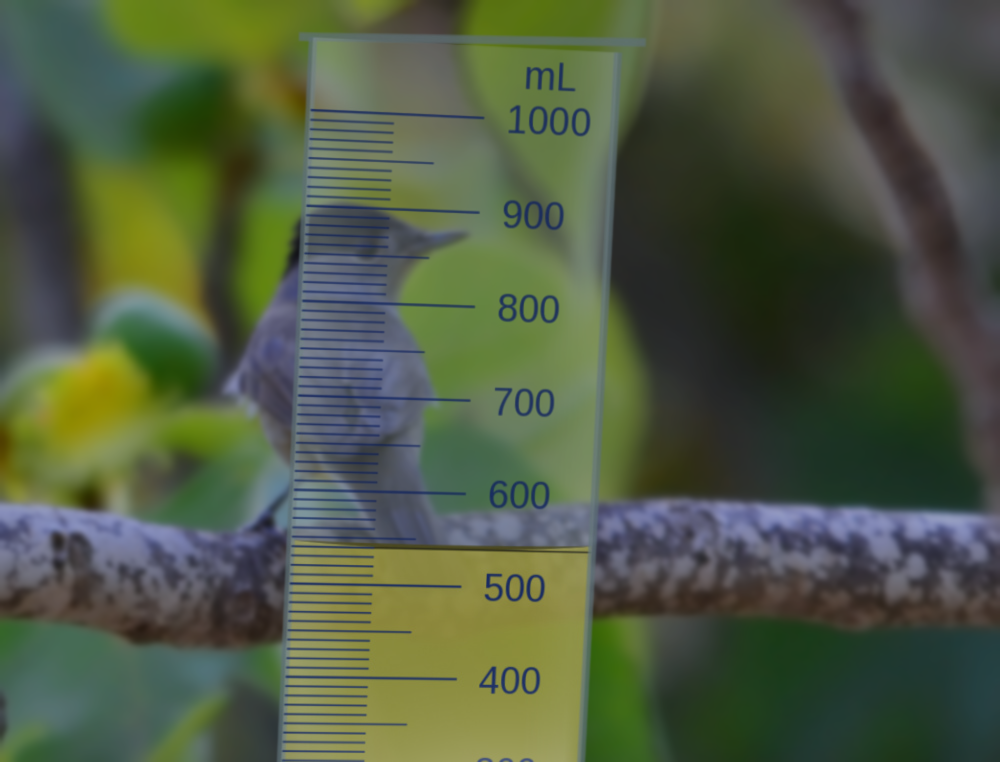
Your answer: 540 mL
